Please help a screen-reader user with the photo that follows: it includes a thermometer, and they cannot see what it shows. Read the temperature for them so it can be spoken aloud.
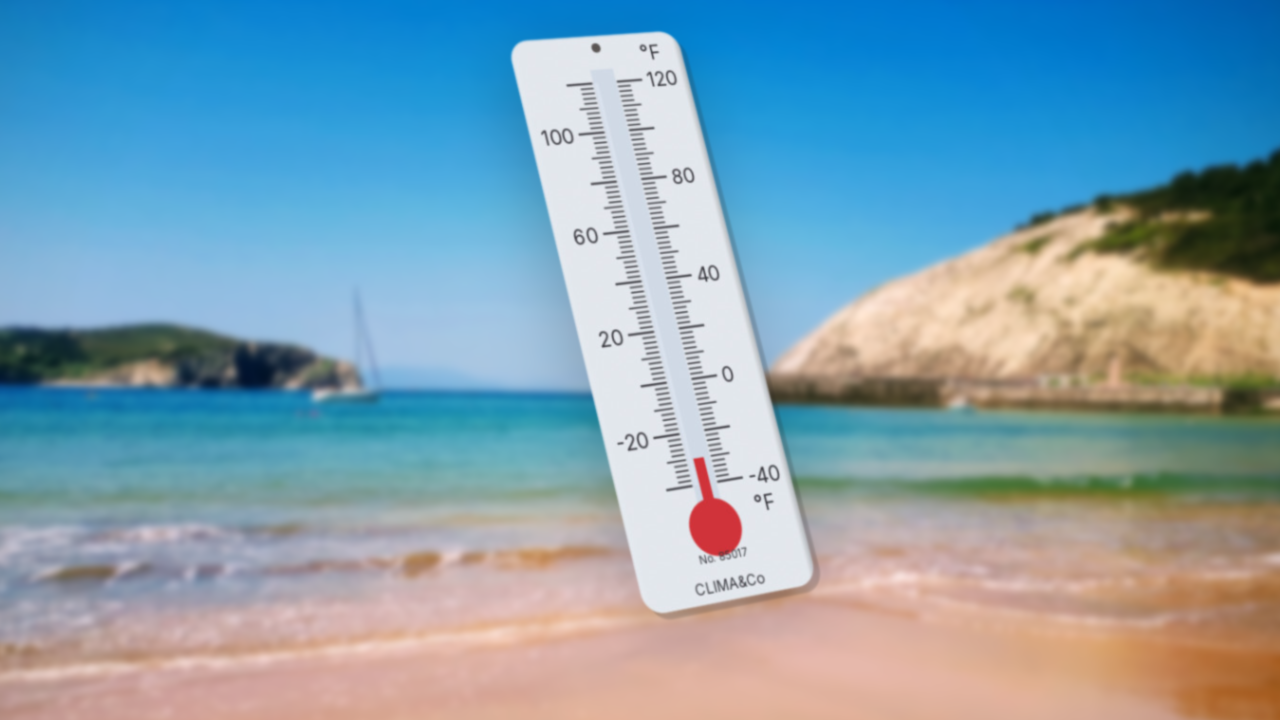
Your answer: -30 °F
